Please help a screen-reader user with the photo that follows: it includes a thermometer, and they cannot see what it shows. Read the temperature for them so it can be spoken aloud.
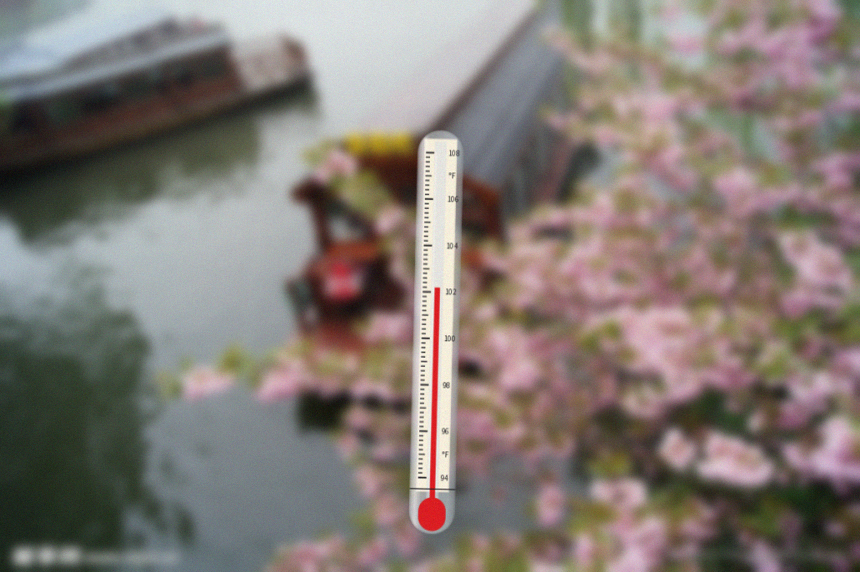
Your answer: 102.2 °F
